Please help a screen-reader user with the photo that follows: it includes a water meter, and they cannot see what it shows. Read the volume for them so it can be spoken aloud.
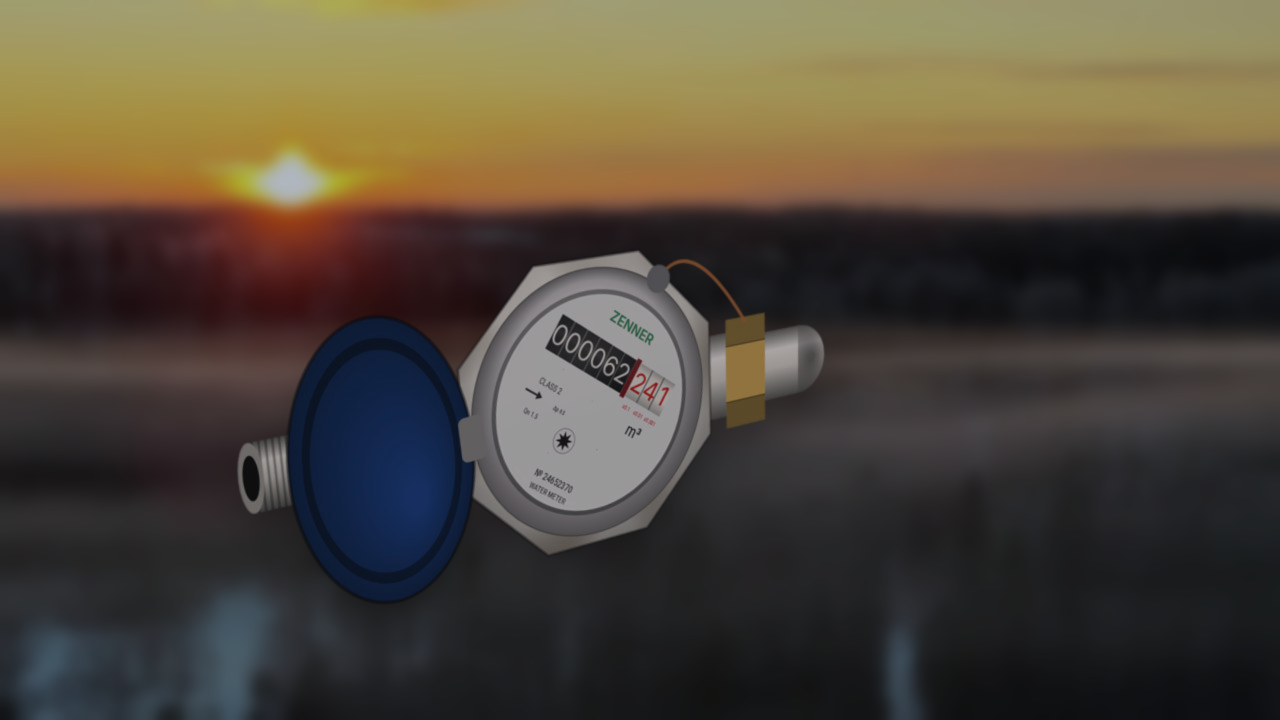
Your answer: 62.241 m³
